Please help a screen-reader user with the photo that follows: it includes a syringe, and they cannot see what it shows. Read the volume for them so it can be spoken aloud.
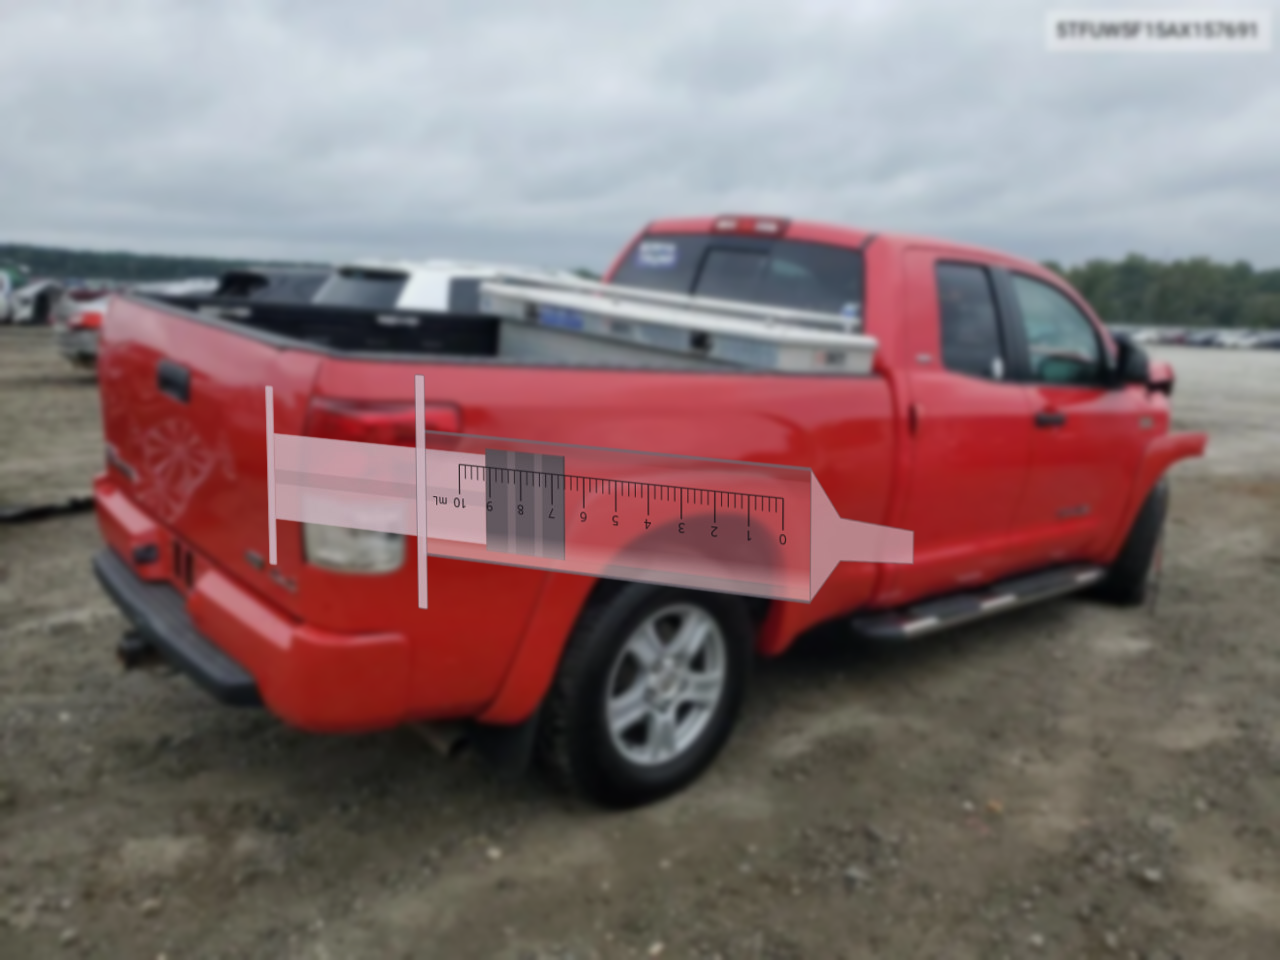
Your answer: 6.6 mL
